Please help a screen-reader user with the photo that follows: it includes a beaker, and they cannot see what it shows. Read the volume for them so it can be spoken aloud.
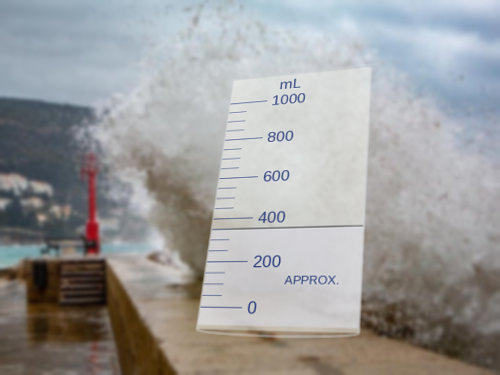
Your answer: 350 mL
